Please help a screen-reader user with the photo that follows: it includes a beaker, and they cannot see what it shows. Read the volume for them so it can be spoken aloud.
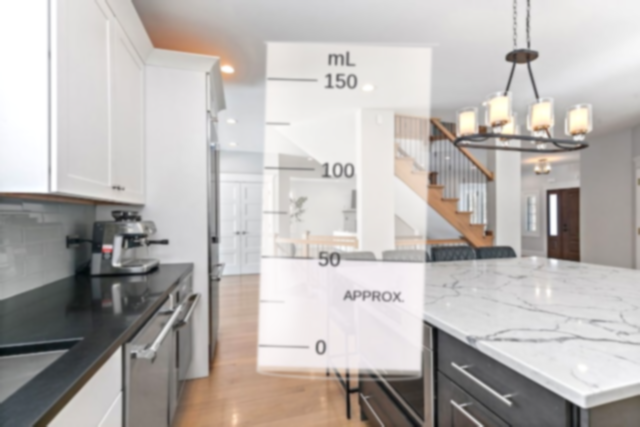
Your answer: 50 mL
